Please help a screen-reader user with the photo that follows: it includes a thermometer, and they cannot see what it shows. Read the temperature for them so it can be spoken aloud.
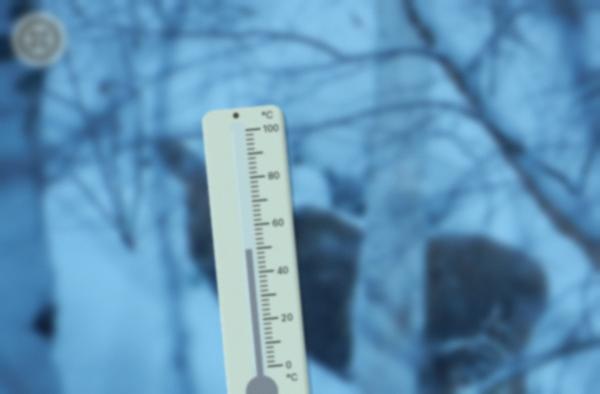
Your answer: 50 °C
